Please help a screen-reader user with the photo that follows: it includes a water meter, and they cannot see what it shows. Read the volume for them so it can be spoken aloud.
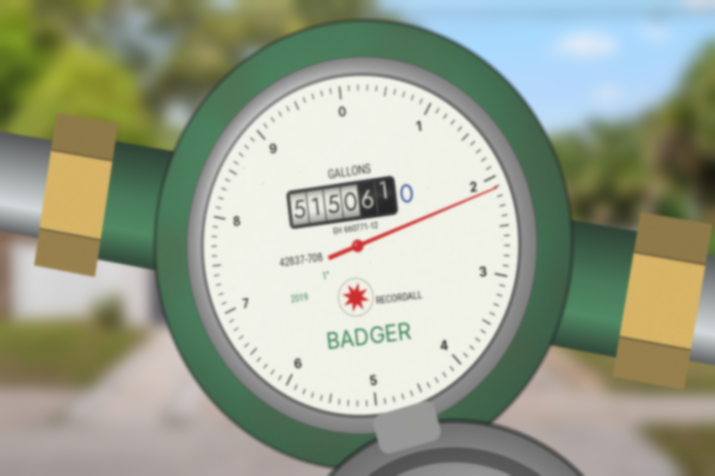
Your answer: 5150612.1 gal
